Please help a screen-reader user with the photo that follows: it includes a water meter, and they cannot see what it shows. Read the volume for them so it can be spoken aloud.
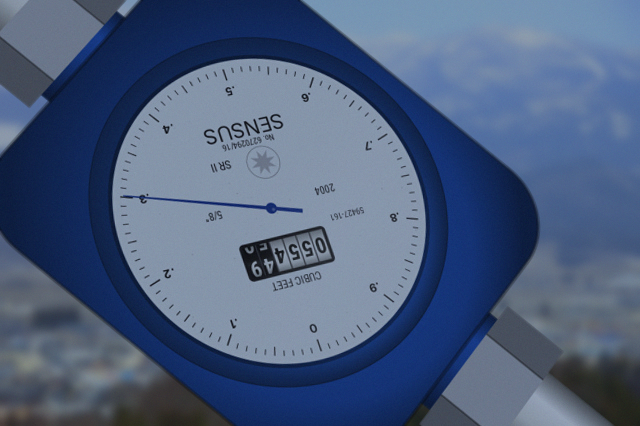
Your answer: 55449.30 ft³
